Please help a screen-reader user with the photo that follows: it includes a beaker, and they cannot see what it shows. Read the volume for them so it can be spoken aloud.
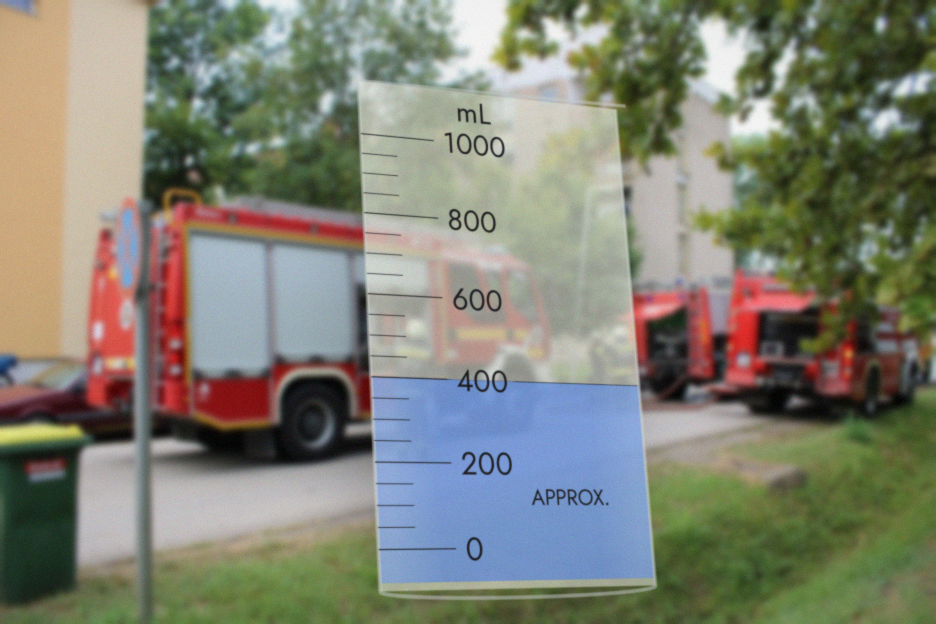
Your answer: 400 mL
